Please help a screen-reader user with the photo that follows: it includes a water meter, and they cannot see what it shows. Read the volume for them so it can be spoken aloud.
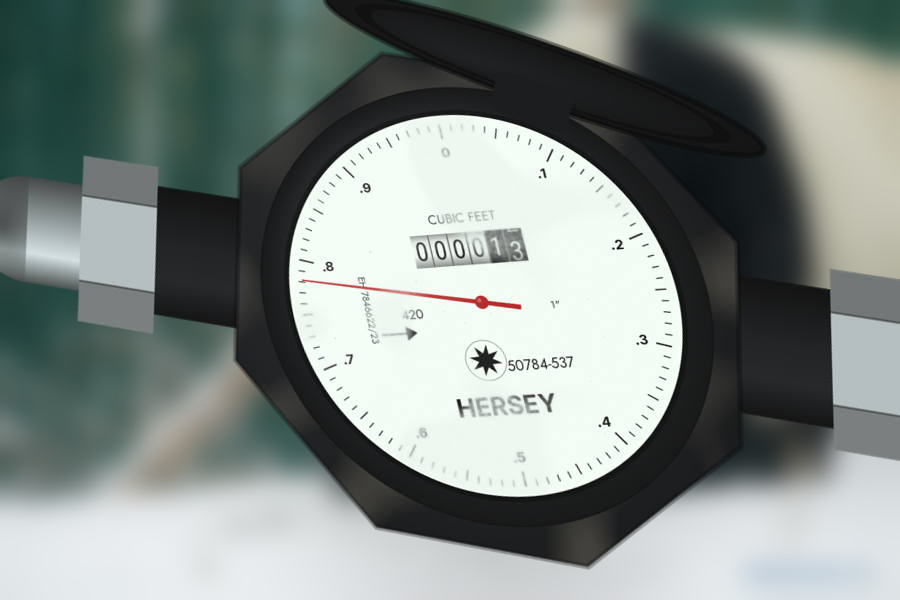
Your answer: 12.78 ft³
